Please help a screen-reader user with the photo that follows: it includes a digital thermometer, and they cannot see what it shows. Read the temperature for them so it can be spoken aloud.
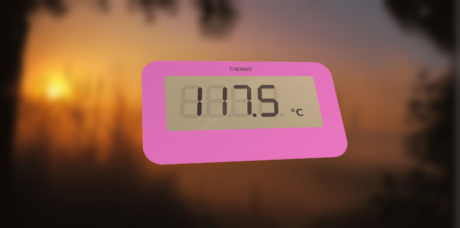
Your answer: 117.5 °C
